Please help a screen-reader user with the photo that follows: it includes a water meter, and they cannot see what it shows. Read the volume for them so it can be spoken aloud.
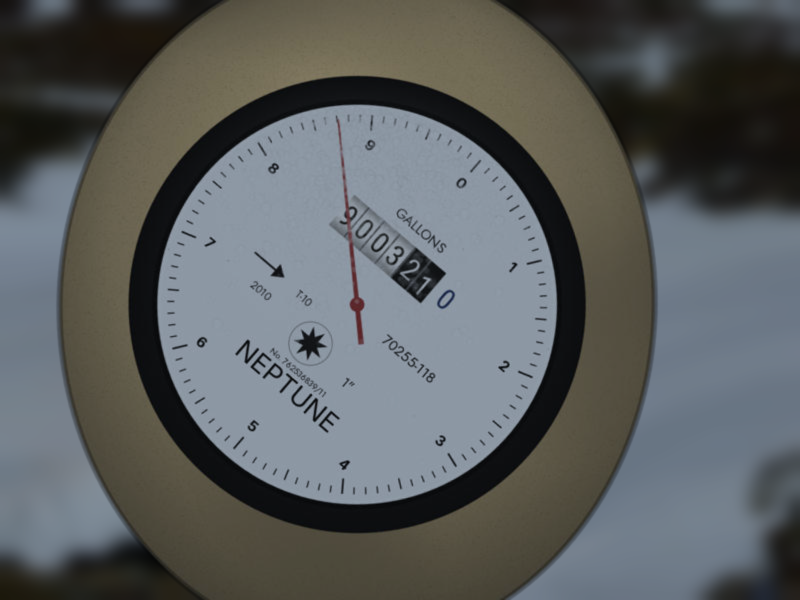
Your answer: 9003208.7 gal
